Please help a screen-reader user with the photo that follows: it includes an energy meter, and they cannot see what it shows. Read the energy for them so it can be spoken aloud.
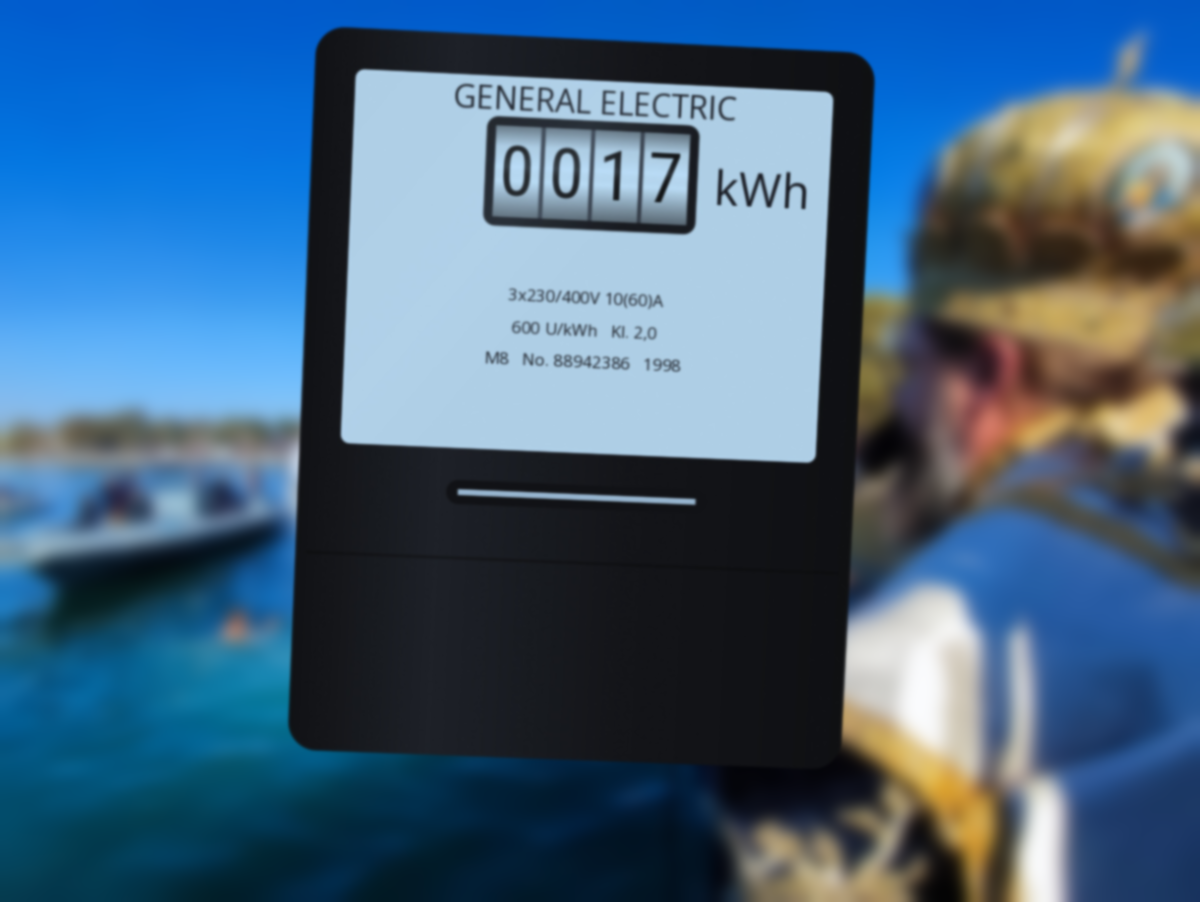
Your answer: 17 kWh
